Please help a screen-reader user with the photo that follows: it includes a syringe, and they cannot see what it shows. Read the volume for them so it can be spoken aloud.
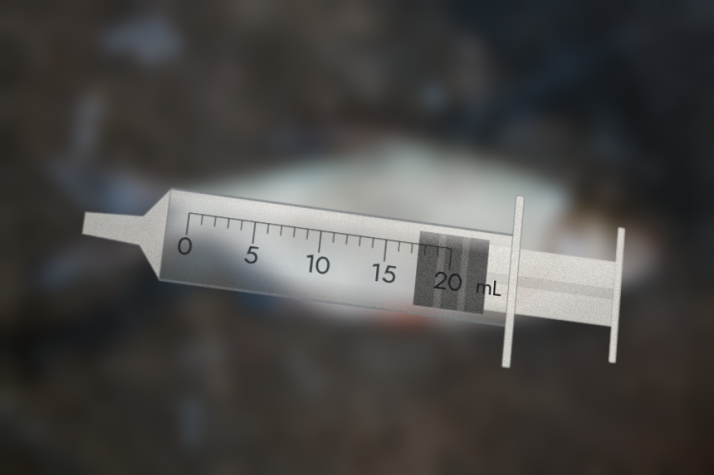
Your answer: 17.5 mL
